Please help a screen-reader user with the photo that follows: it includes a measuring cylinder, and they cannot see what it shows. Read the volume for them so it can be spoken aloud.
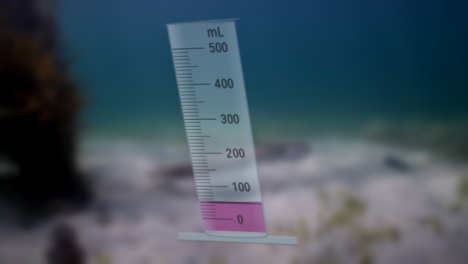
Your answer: 50 mL
